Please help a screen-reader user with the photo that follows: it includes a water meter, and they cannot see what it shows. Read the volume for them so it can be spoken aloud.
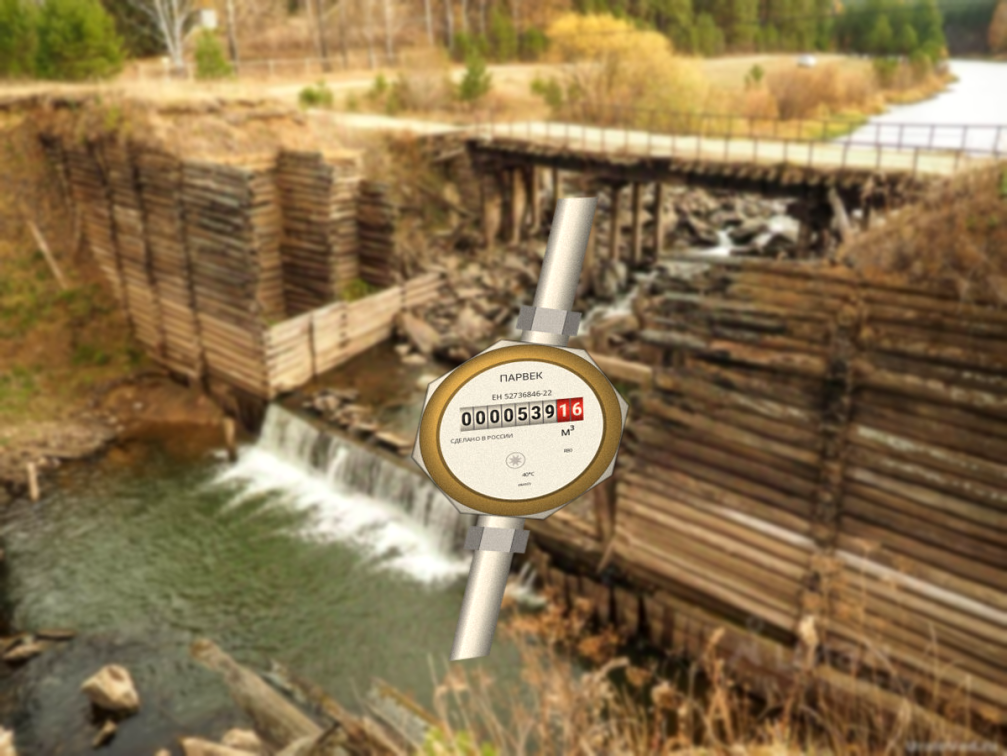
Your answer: 539.16 m³
